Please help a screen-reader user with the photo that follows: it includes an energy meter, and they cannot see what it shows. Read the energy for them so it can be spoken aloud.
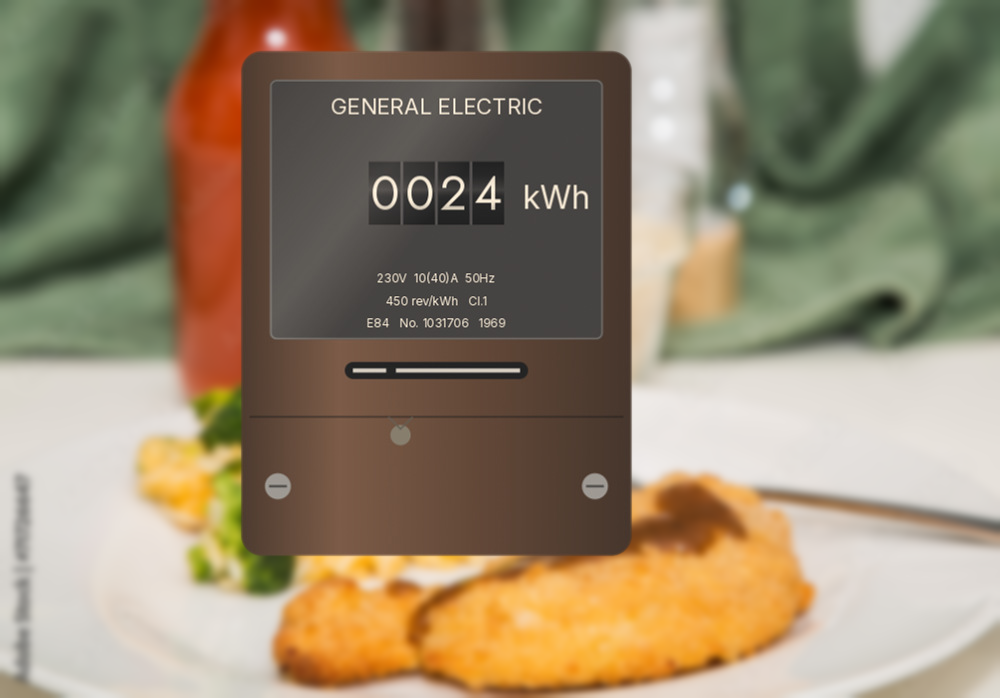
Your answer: 24 kWh
